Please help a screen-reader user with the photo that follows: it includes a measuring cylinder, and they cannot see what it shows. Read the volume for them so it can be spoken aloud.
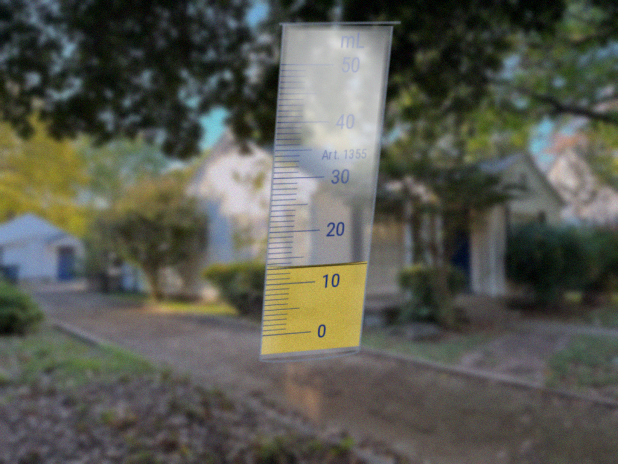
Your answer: 13 mL
